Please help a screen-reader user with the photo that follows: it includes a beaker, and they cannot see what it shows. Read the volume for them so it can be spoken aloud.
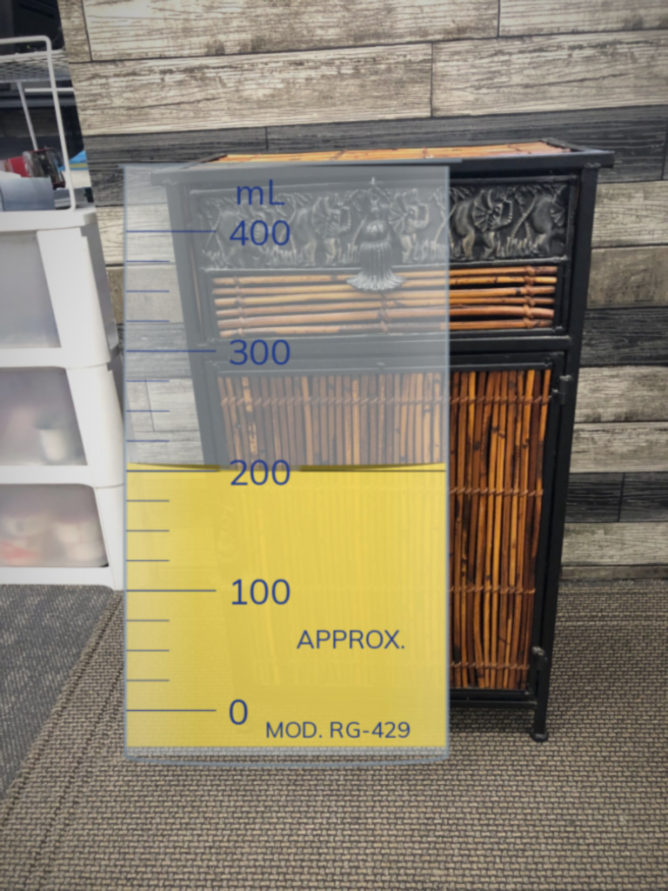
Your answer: 200 mL
